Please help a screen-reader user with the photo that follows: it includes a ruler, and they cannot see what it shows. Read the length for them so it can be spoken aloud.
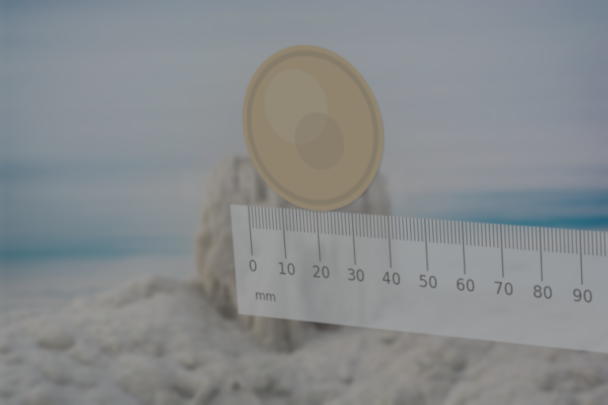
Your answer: 40 mm
